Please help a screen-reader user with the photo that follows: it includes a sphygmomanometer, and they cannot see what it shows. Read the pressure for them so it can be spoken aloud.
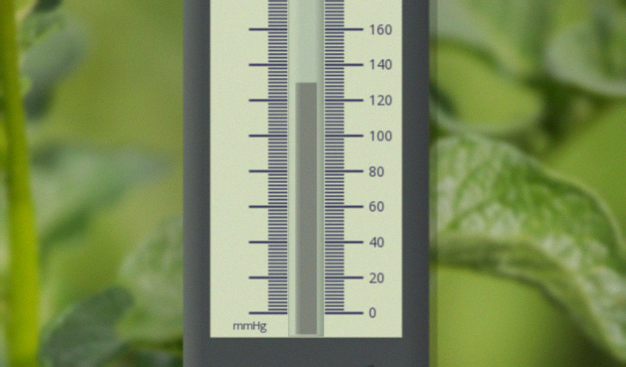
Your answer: 130 mmHg
